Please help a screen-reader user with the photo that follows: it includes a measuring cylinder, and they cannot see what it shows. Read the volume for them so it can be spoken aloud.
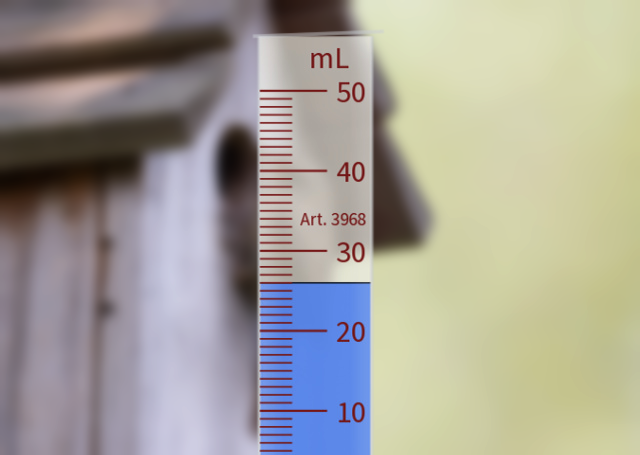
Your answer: 26 mL
